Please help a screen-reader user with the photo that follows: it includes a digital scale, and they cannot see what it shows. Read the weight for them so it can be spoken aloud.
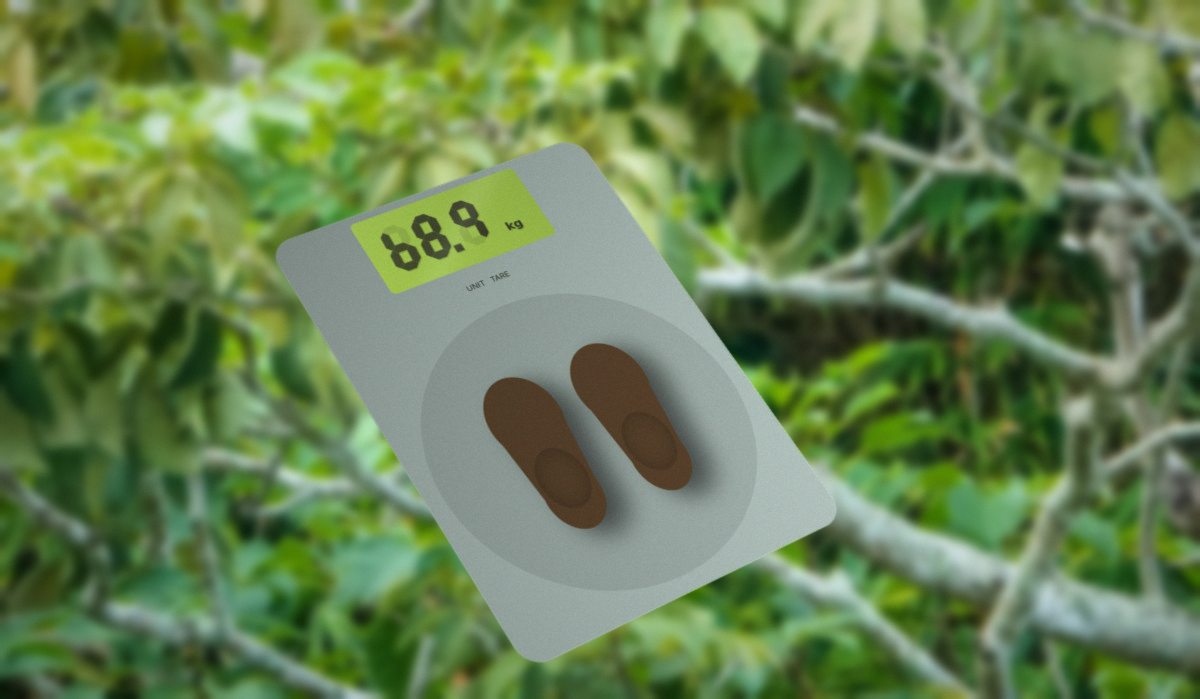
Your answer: 68.9 kg
